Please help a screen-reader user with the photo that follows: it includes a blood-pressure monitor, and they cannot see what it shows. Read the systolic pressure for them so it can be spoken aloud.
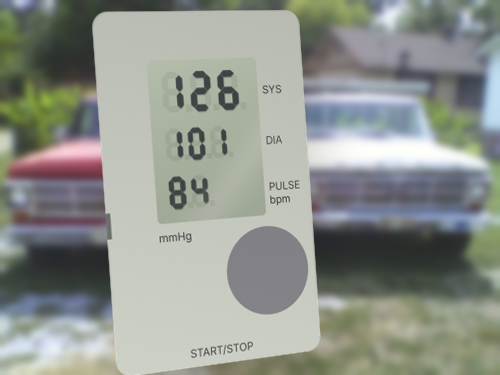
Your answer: 126 mmHg
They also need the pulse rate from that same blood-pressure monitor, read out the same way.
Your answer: 84 bpm
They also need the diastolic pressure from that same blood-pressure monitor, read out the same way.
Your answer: 101 mmHg
